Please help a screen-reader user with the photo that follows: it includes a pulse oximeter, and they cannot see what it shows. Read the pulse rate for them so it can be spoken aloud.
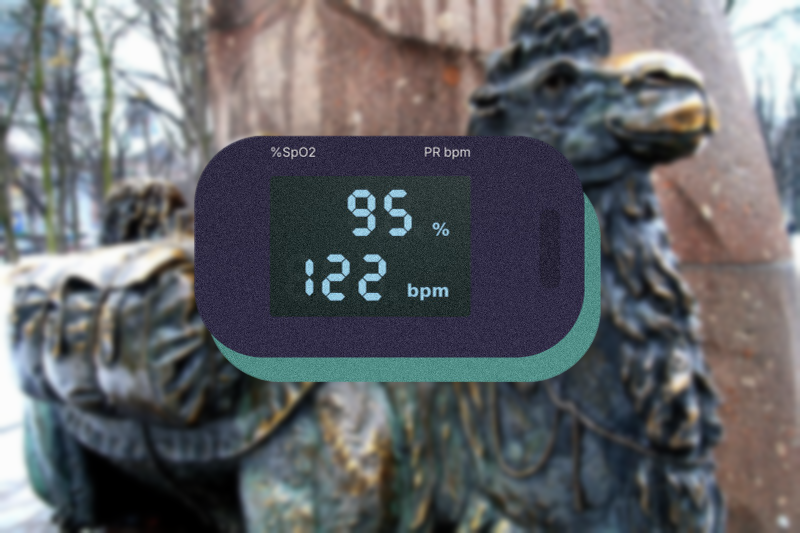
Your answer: 122 bpm
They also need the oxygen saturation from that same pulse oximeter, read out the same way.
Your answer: 95 %
